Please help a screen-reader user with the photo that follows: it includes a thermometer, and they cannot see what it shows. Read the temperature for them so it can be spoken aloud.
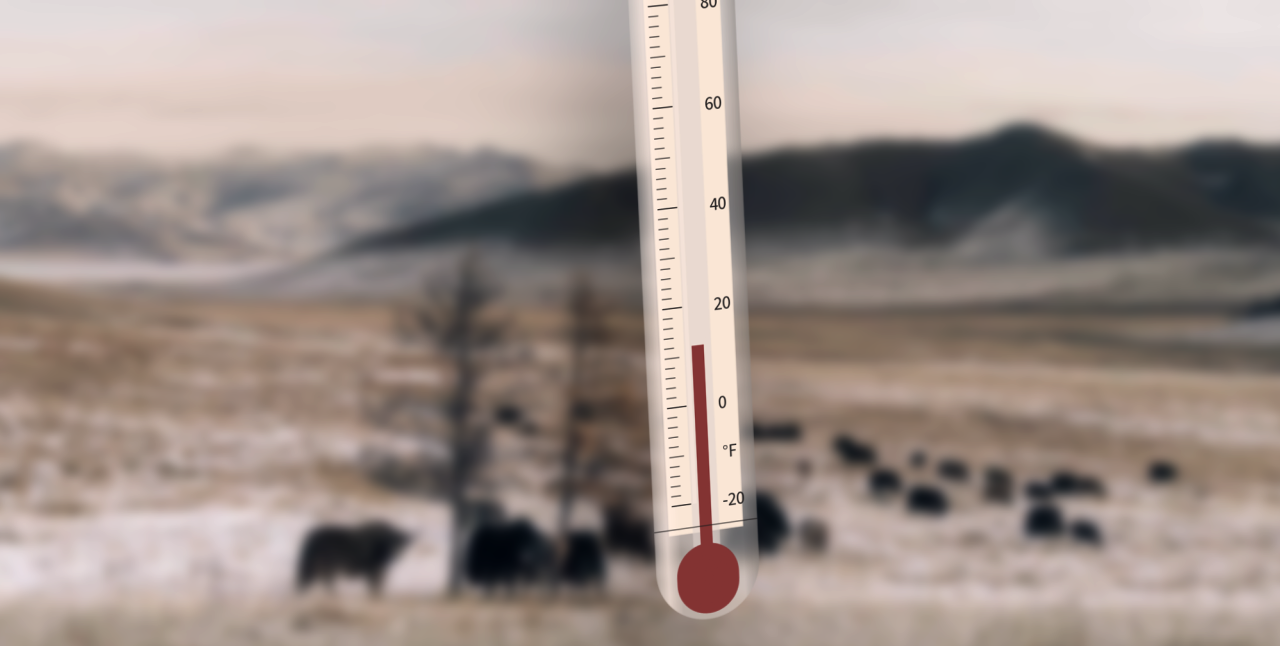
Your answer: 12 °F
